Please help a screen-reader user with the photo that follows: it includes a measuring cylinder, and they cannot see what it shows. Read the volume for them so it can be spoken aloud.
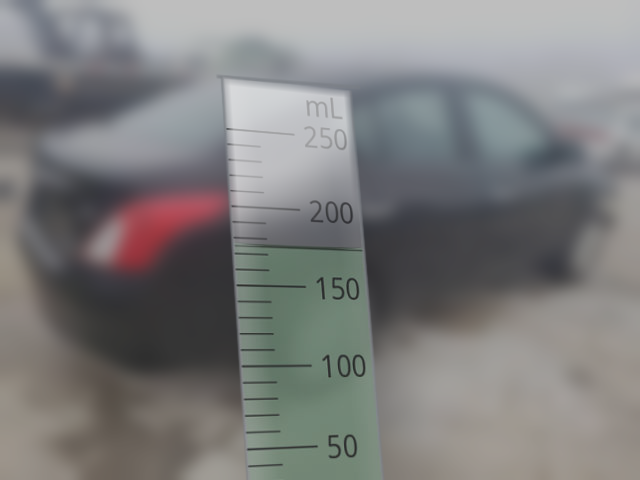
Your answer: 175 mL
